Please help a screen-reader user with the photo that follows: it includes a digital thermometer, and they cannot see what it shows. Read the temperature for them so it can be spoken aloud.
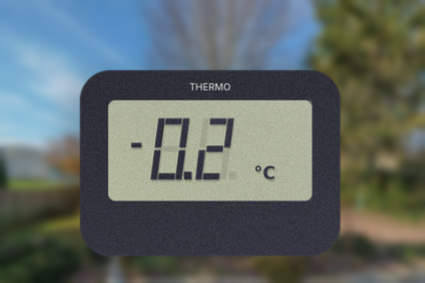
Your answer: -0.2 °C
